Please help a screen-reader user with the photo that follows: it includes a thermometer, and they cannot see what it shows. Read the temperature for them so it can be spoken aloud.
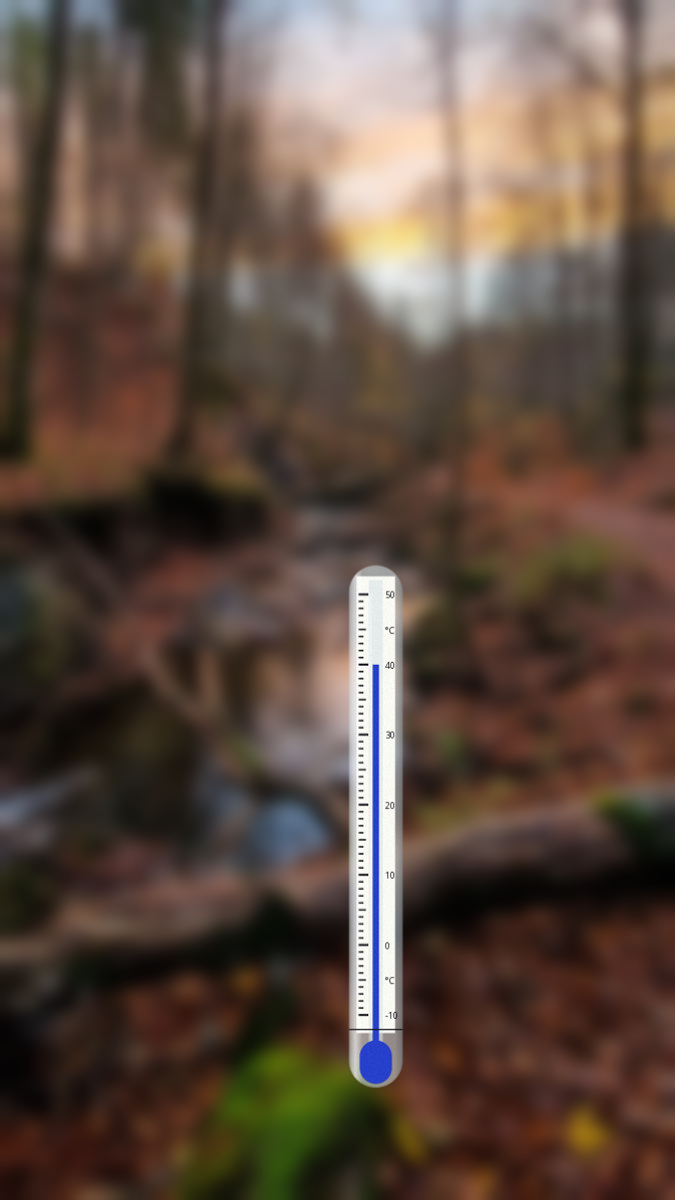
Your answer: 40 °C
